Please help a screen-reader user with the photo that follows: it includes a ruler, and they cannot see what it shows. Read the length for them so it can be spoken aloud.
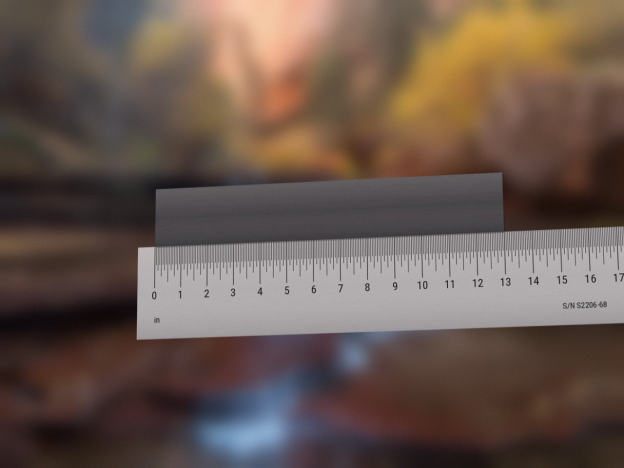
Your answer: 13 in
